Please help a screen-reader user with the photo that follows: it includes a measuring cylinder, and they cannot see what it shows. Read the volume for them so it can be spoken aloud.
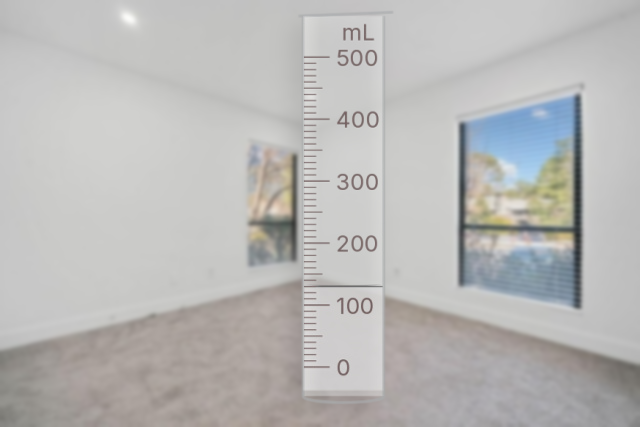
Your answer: 130 mL
